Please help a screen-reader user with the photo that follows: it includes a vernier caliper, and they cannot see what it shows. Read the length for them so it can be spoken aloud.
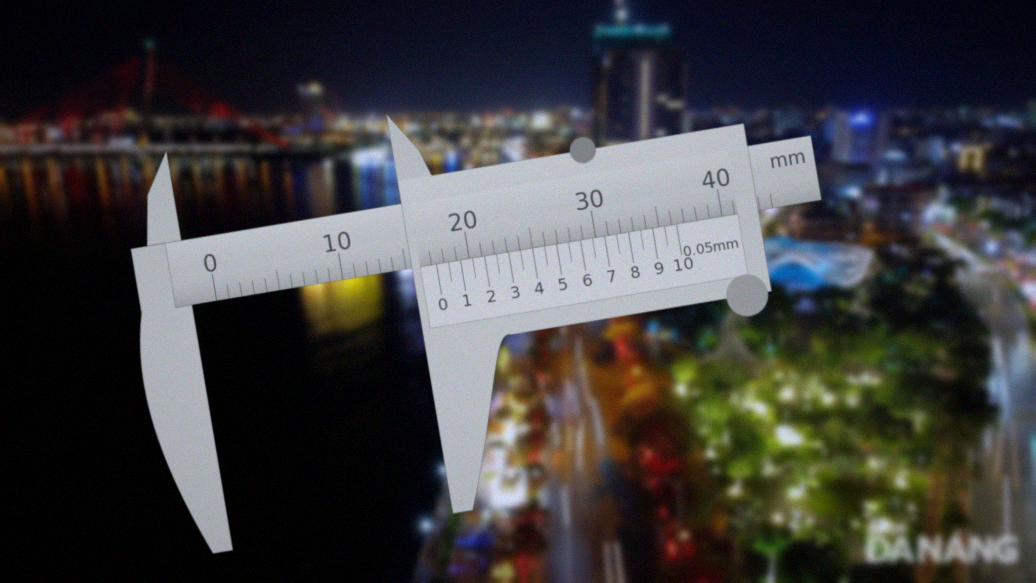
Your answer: 17.4 mm
